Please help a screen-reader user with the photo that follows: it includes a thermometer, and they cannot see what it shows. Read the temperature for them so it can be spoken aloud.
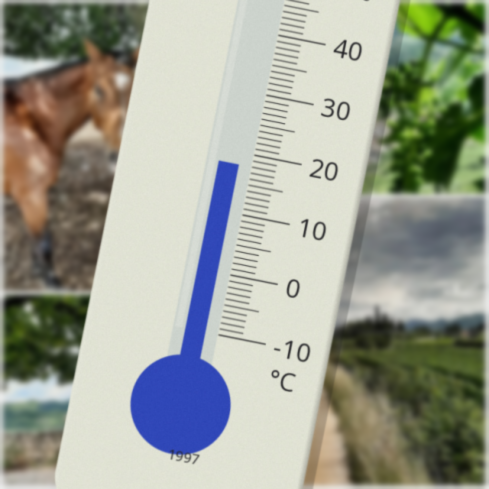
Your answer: 18 °C
